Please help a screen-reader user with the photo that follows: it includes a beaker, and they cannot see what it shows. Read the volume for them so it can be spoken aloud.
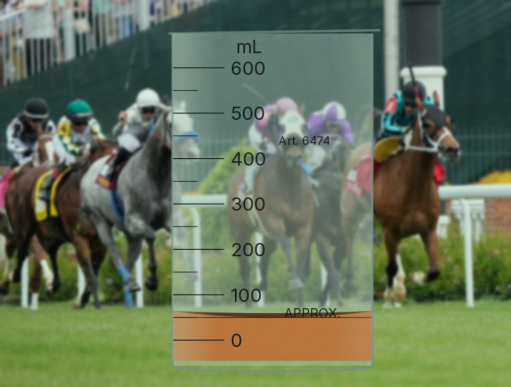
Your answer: 50 mL
